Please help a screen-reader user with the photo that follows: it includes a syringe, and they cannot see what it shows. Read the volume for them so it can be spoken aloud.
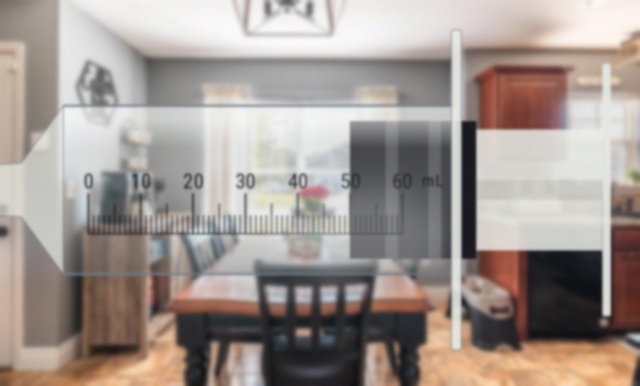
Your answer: 50 mL
